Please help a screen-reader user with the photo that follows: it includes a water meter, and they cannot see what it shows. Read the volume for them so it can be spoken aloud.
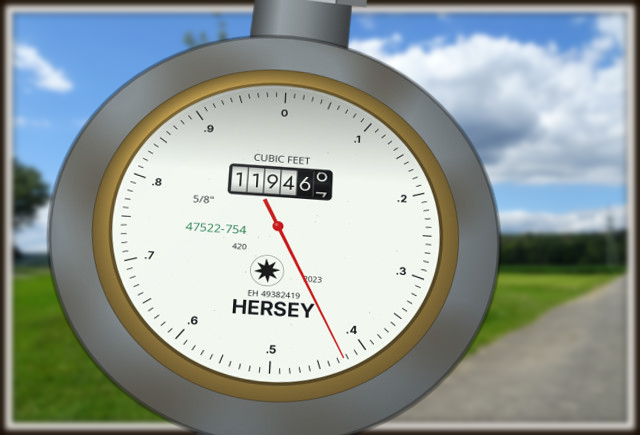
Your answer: 119466.42 ft³
